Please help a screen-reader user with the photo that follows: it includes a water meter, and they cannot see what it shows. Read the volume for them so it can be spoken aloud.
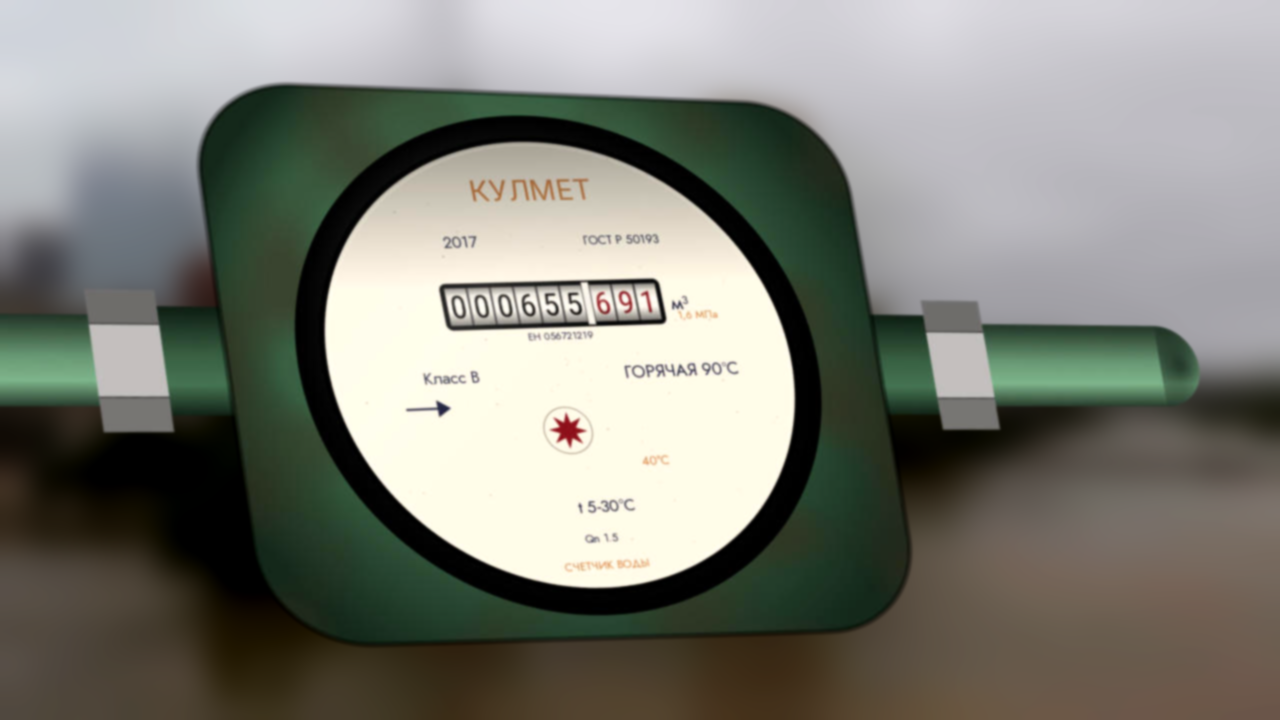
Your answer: 655.691 m³
